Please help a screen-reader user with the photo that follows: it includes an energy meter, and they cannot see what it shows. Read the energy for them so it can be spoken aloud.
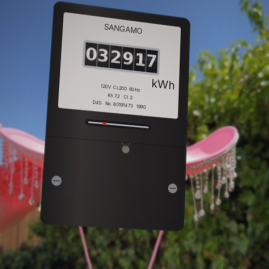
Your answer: 32917 kWh
